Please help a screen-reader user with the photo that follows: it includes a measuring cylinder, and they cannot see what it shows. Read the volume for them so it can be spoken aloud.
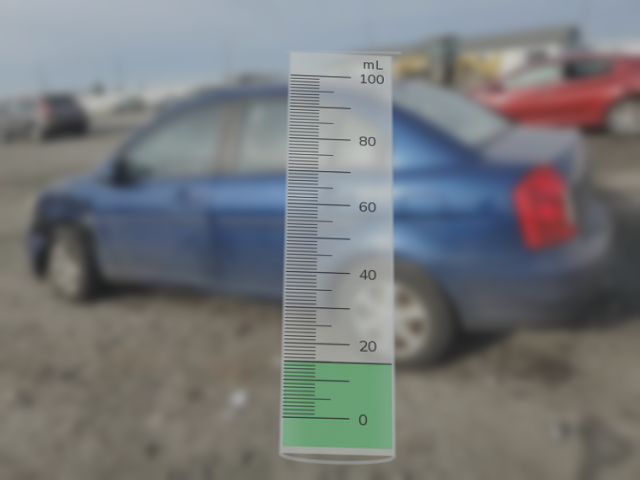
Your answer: 15 mL
